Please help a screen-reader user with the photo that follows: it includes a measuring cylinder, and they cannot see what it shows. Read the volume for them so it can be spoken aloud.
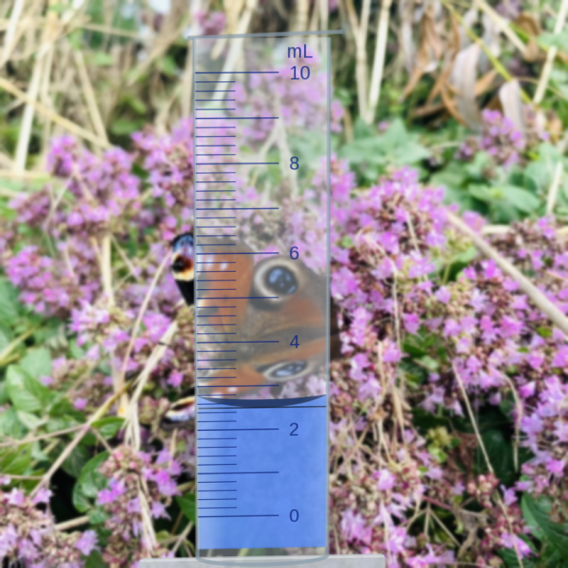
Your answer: 2.5 mL
